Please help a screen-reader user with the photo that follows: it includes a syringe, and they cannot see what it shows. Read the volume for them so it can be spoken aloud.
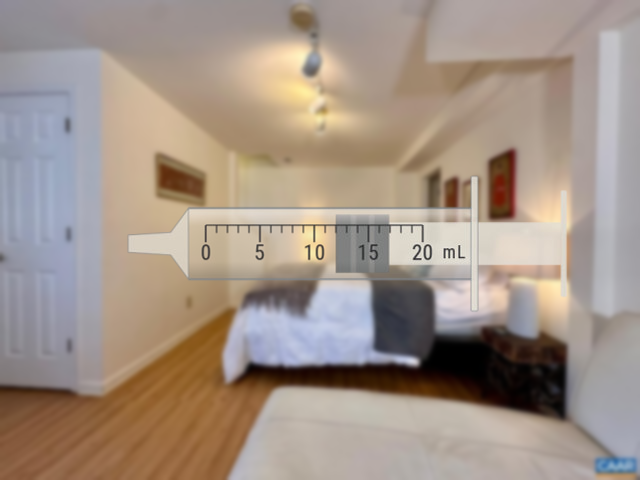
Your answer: 12 mL
